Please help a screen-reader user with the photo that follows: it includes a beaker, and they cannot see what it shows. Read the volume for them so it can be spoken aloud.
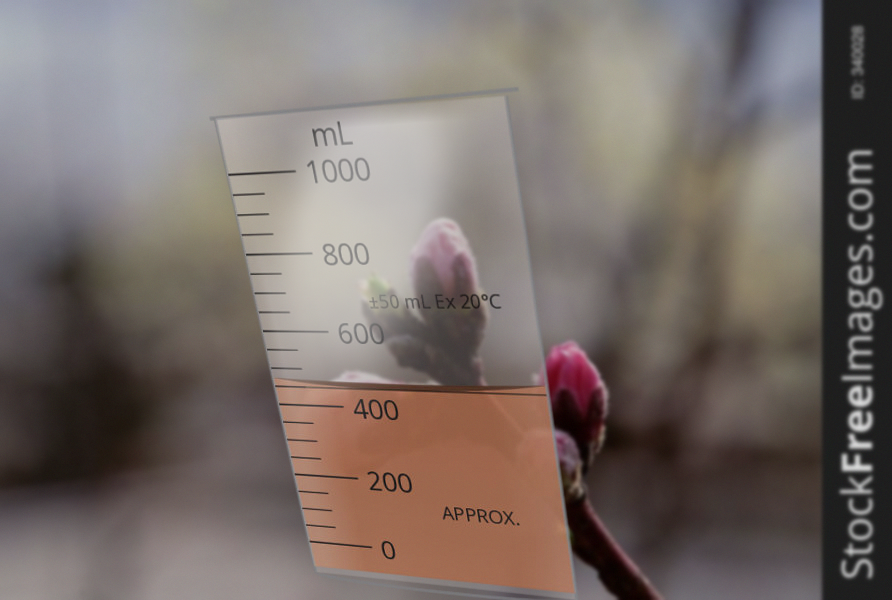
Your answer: 450 mL
